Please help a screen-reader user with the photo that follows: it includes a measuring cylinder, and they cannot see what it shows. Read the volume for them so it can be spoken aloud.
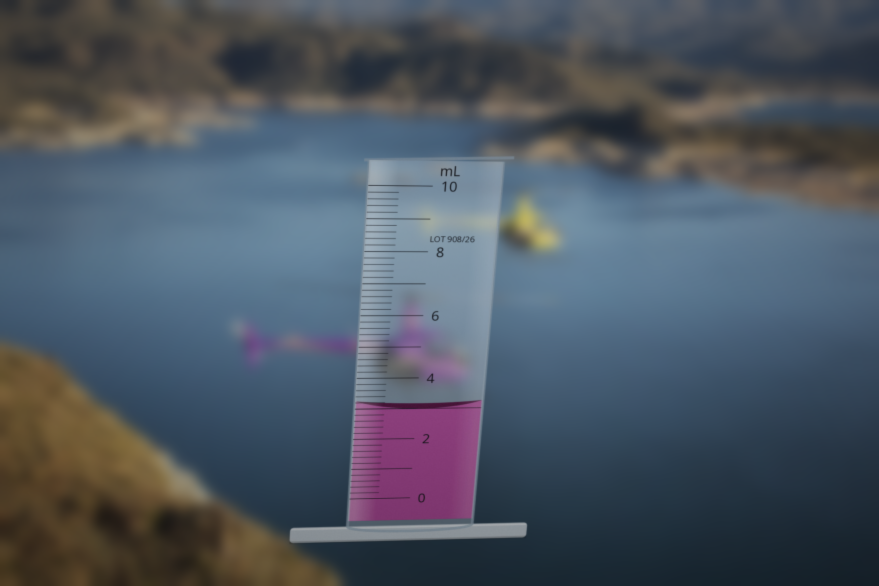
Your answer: 3 mL
